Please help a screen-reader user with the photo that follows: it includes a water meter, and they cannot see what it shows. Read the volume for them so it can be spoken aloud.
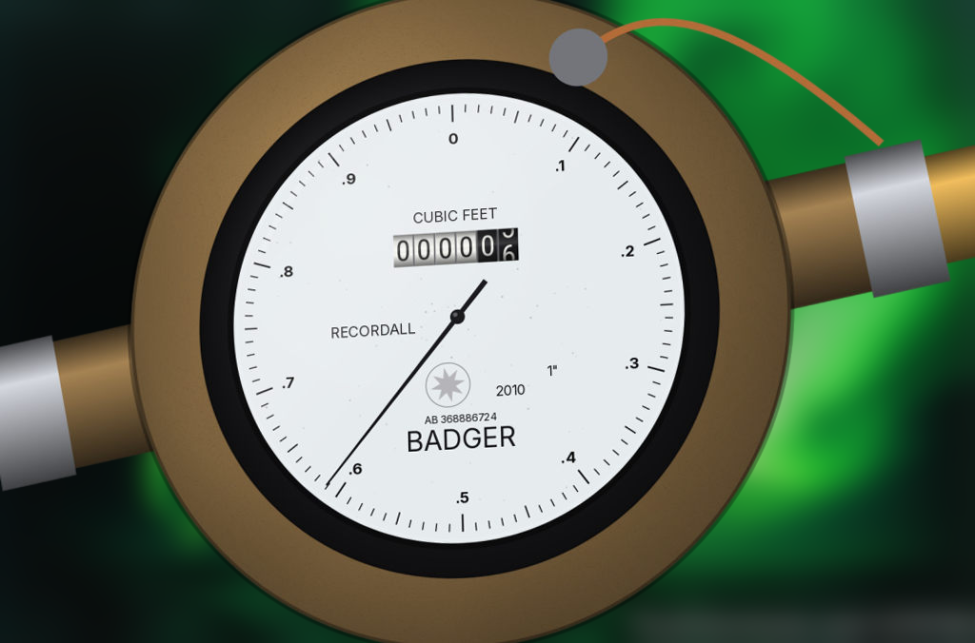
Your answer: 5.61 ft³
